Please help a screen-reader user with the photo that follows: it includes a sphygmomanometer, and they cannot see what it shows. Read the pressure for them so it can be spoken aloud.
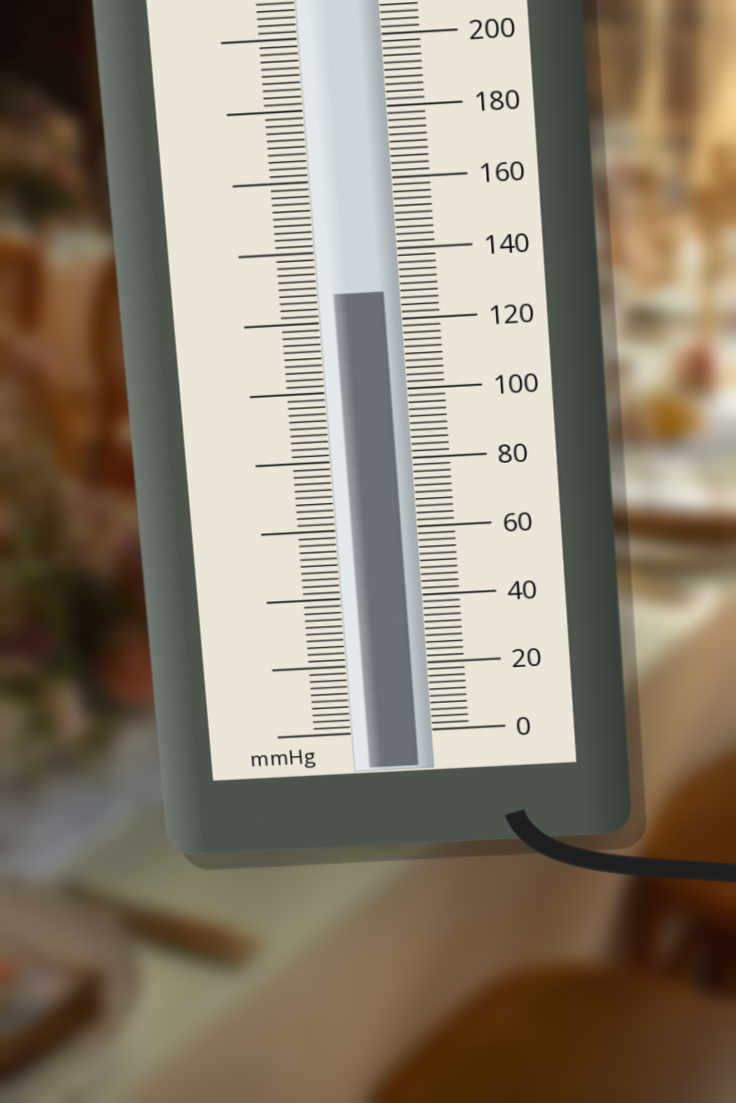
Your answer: 128 mmHg
